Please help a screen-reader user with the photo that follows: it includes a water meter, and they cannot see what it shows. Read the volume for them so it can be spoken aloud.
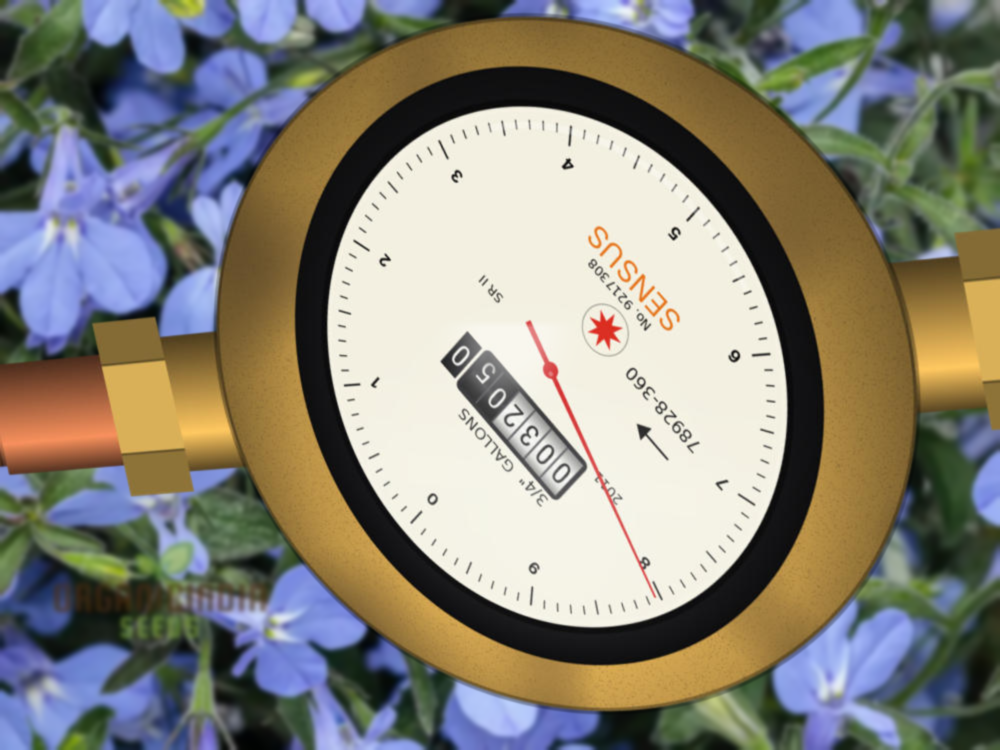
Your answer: 32048.0 gal
